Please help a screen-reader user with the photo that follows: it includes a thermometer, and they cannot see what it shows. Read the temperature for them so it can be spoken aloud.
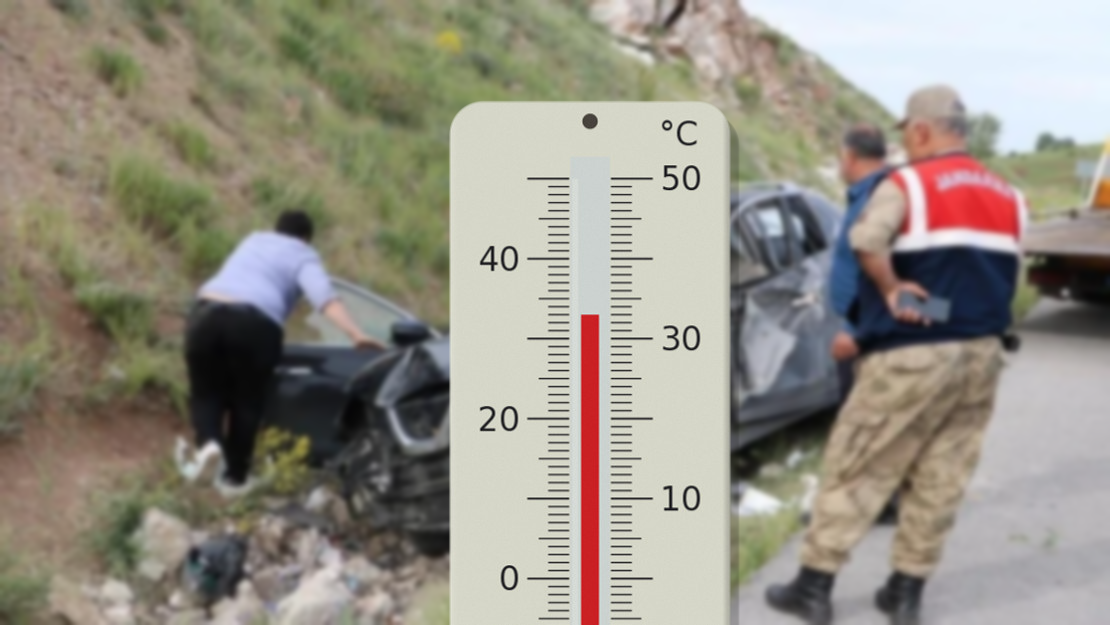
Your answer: 33 °C
